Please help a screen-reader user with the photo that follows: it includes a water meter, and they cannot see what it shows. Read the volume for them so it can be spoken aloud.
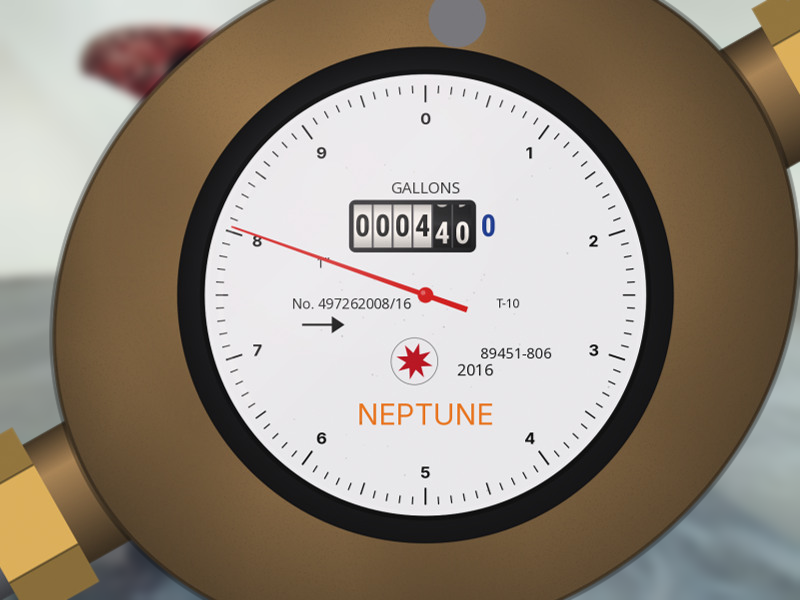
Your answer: 4398.0 gal
